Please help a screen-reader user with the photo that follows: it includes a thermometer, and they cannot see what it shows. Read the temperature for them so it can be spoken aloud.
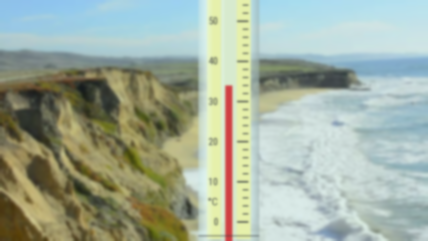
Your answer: 34 °C
